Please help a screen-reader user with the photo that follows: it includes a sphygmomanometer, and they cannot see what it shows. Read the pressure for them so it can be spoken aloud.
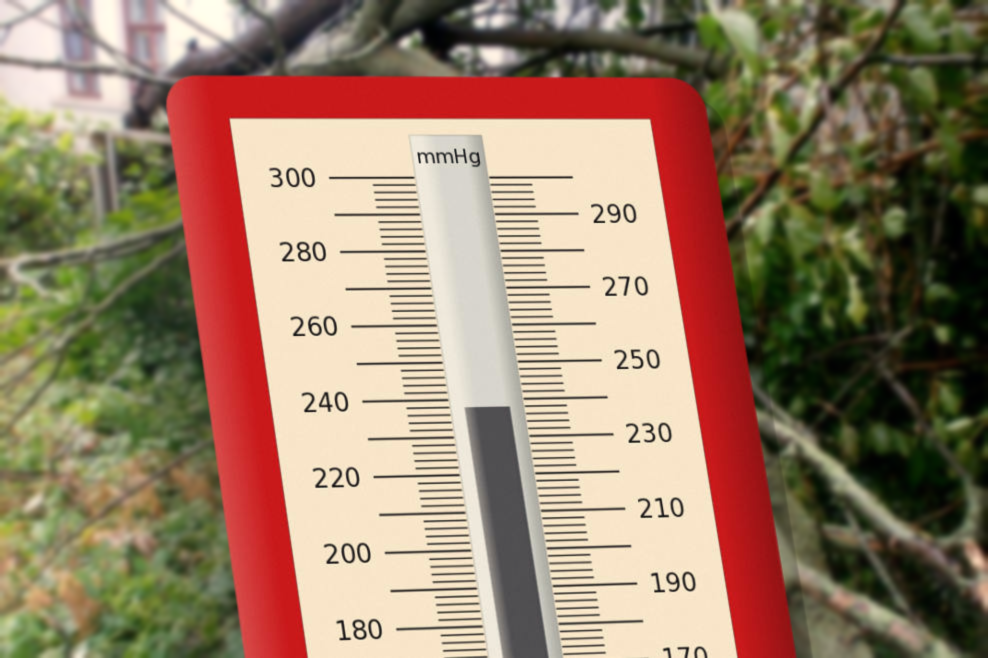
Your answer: 238 mmHg
